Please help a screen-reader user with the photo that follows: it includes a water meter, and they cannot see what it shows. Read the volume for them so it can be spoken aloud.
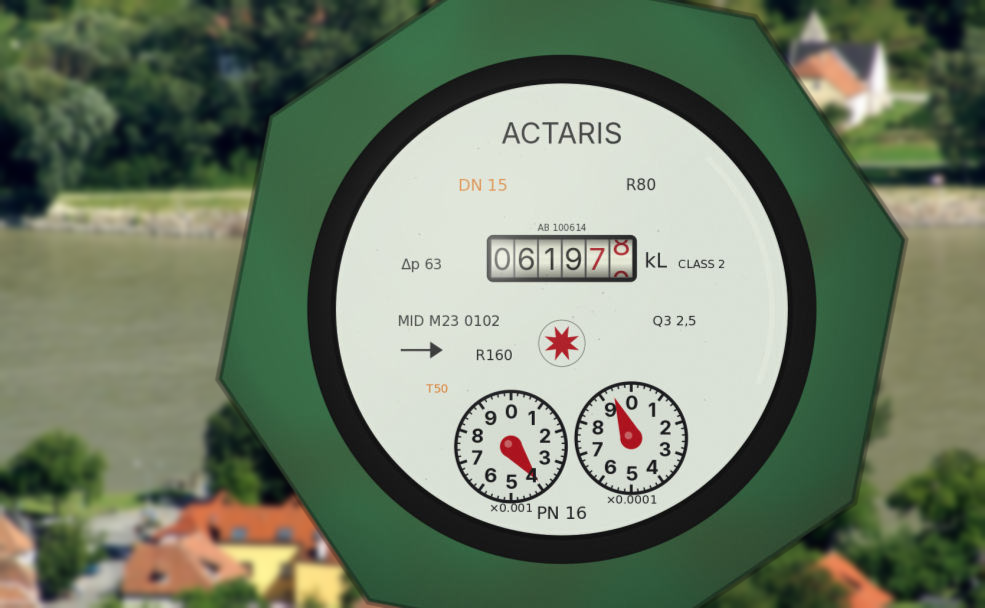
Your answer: 619.7839 kL
